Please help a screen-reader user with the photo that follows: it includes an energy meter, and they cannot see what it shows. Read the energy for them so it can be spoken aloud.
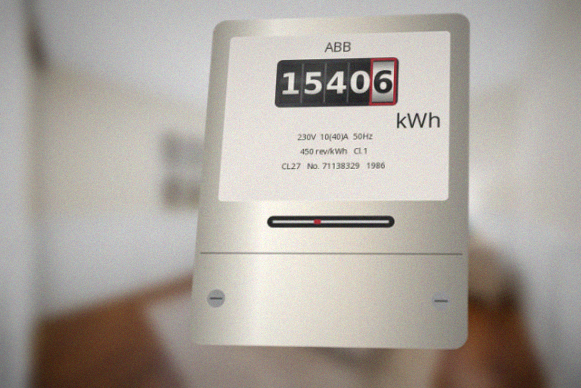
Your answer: 1540.6 kWh
